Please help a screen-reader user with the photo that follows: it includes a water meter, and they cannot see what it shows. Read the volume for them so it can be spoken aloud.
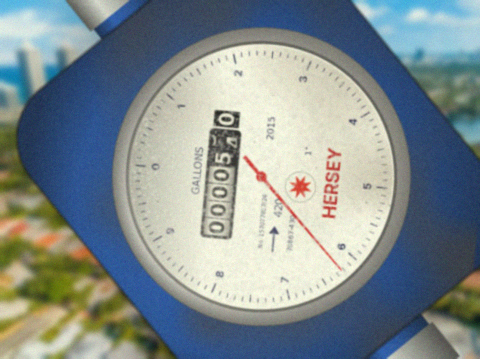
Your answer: 536.2 gal
